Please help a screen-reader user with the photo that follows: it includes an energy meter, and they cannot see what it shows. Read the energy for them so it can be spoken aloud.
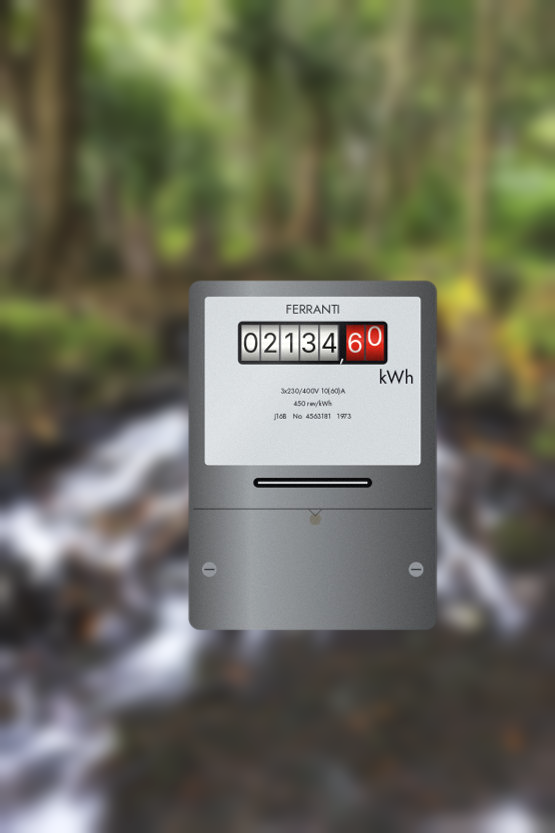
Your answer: 2134.60 kWh
